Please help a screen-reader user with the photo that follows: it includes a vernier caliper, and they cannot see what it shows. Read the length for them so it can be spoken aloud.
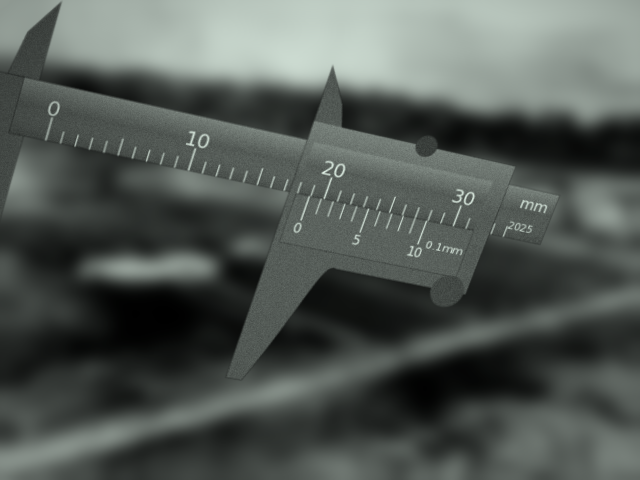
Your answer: 18.9 mm
